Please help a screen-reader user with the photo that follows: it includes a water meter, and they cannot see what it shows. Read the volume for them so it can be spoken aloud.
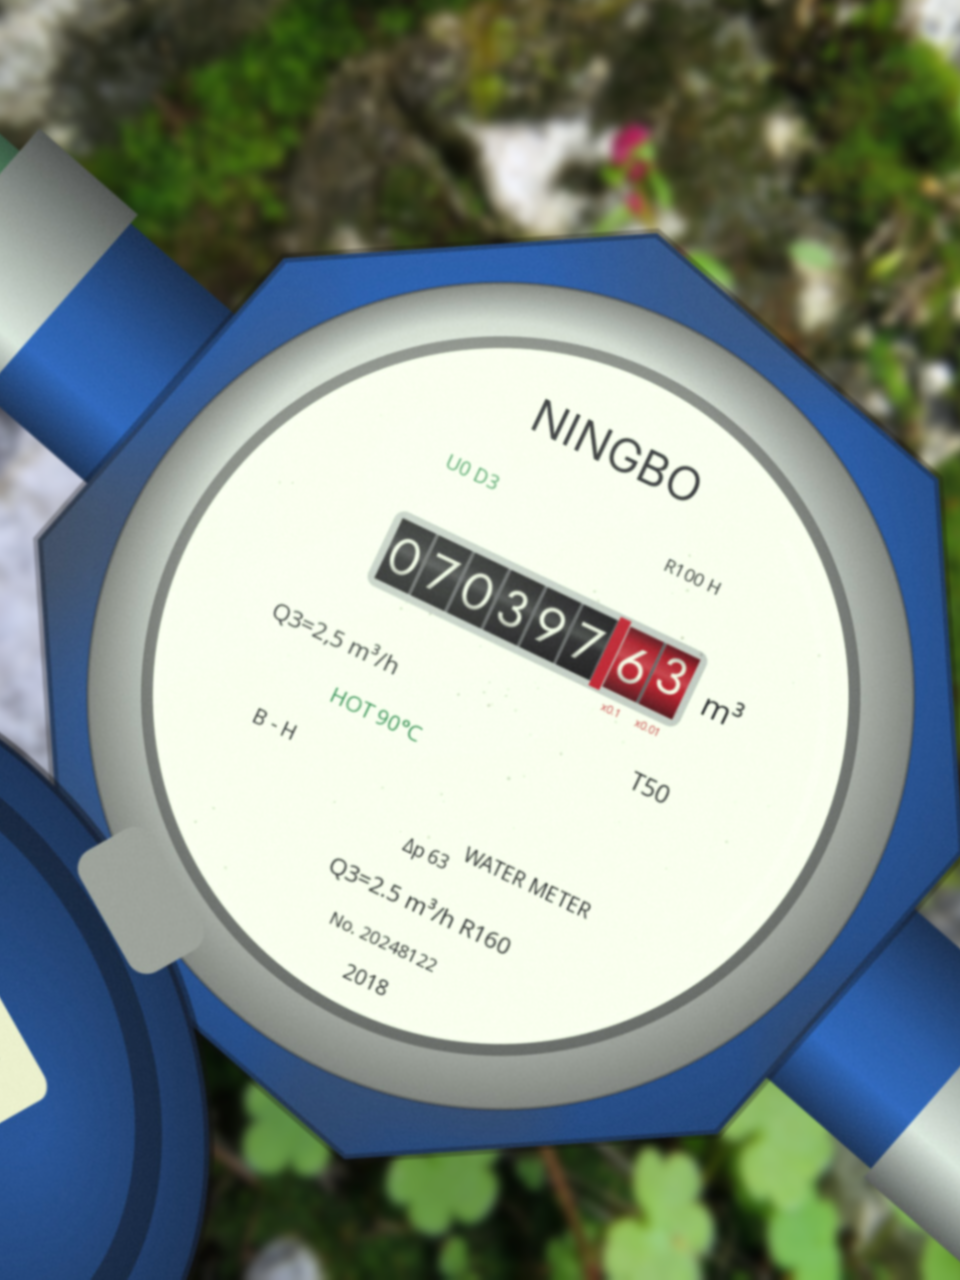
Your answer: 70397.63 m³
